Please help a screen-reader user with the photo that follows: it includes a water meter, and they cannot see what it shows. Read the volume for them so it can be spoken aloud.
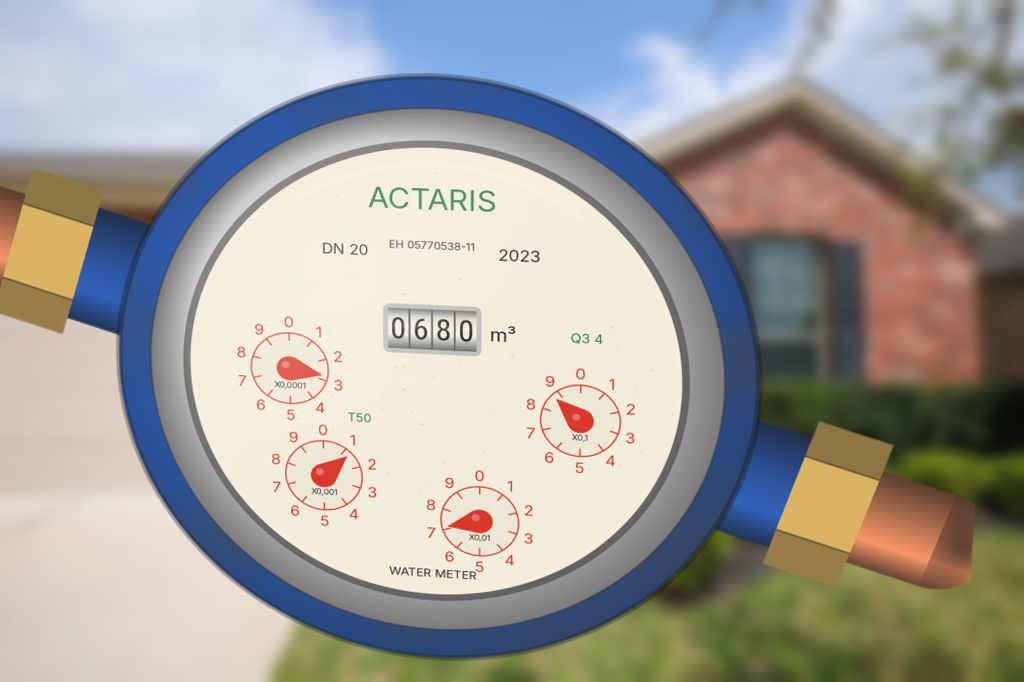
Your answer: 680.8712 m³
